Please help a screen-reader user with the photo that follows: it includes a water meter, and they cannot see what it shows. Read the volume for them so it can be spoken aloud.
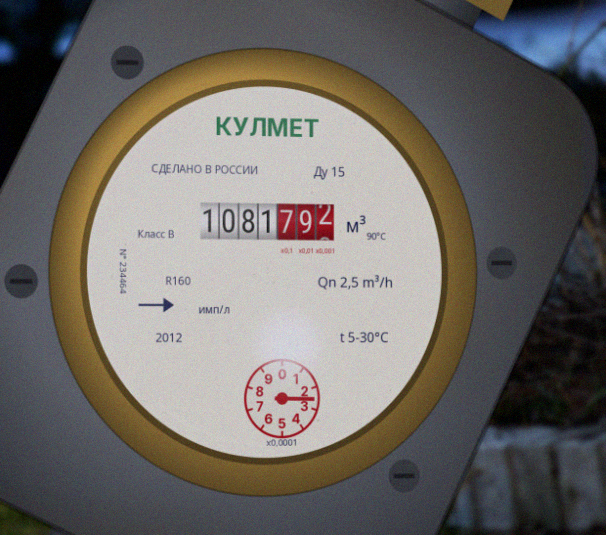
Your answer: 1081.7922 m³
